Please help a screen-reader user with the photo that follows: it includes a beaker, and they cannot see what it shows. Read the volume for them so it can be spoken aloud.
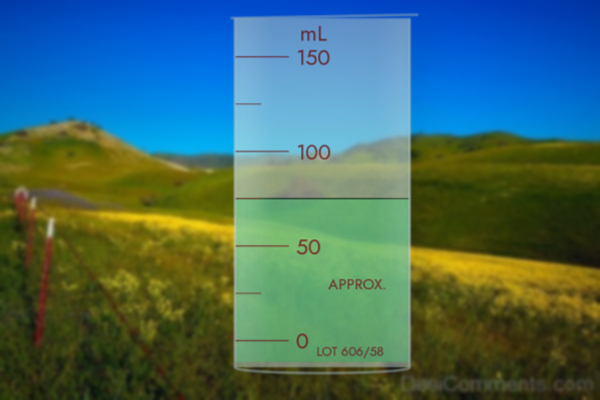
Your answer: 75 mL
